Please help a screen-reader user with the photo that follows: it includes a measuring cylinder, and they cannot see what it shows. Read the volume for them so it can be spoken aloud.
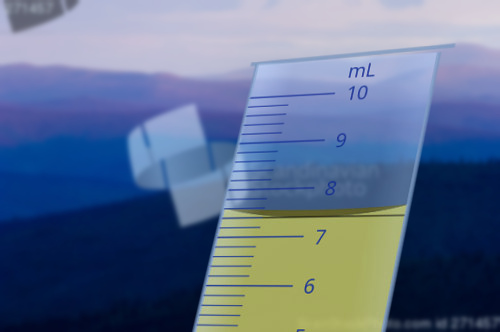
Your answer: 7.4 mL
